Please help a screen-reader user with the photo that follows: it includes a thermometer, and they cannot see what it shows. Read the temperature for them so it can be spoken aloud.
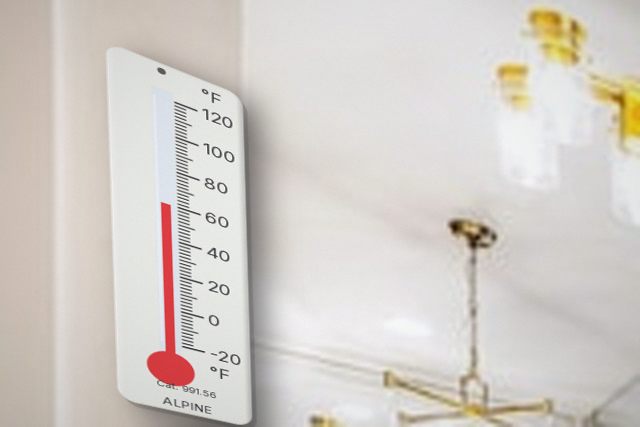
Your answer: 60 °F
